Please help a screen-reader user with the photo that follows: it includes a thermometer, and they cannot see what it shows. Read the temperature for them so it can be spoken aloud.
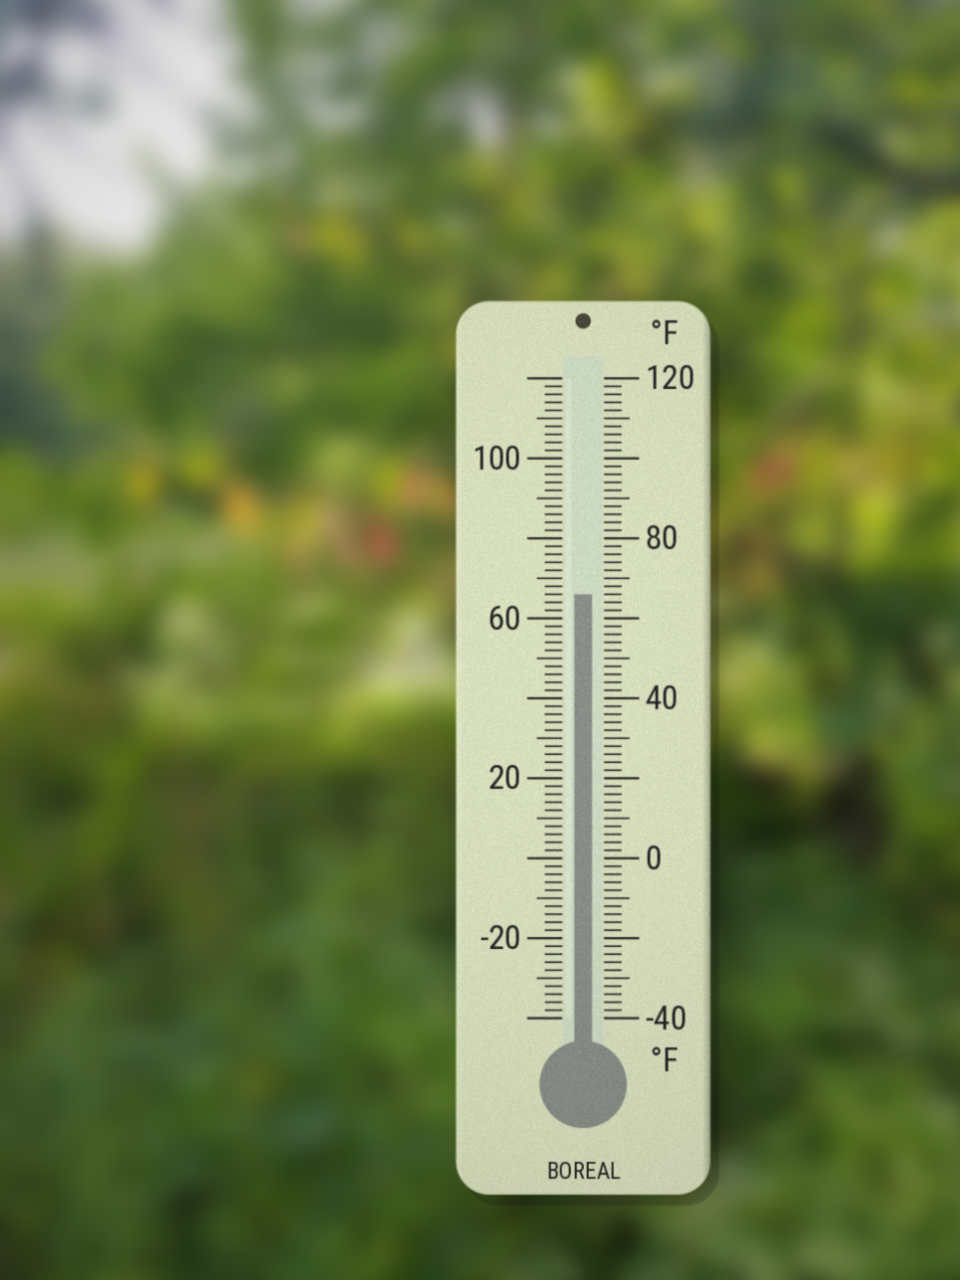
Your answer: 66 °F
